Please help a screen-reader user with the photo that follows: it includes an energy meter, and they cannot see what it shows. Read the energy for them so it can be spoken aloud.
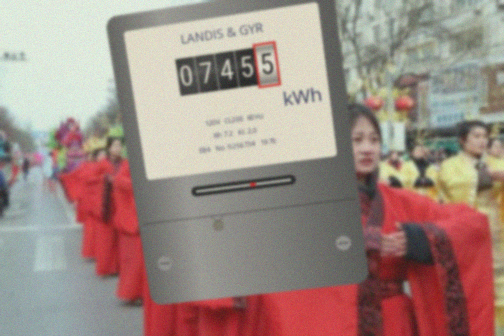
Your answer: 745.5 kWh
